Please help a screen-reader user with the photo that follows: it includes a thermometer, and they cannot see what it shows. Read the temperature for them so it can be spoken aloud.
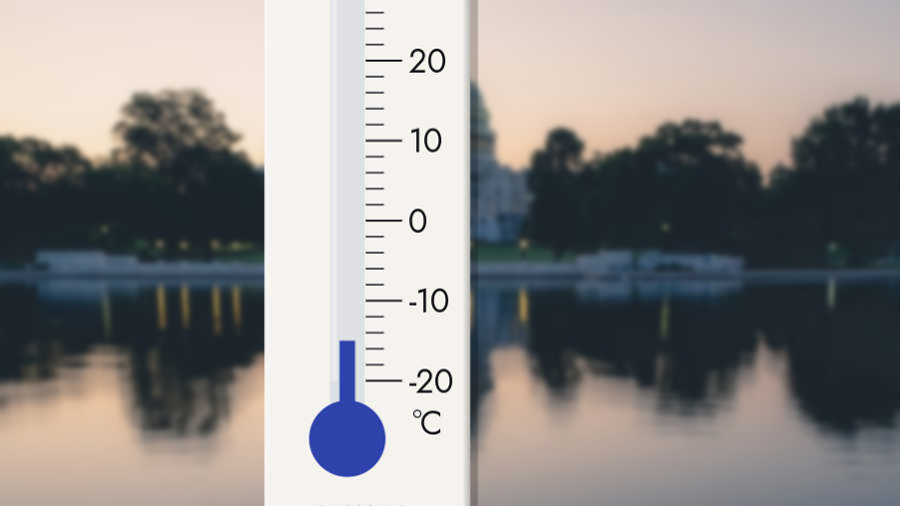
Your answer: -15 °C
